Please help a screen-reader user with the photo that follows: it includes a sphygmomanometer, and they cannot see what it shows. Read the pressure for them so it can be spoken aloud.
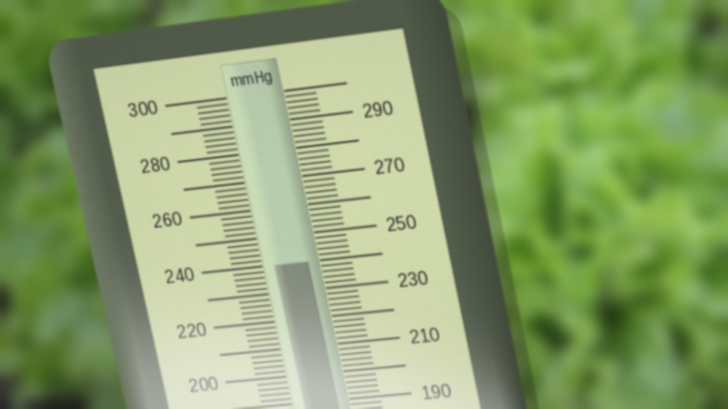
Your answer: 240 mmHg
